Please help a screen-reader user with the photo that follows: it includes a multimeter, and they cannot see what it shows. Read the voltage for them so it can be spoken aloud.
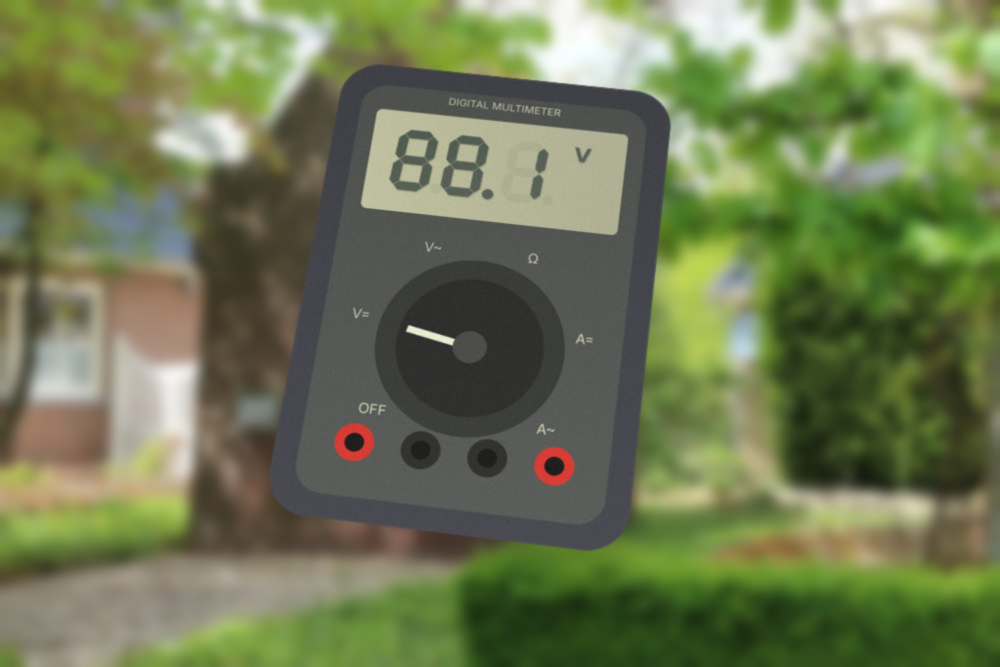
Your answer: 88.1 V
